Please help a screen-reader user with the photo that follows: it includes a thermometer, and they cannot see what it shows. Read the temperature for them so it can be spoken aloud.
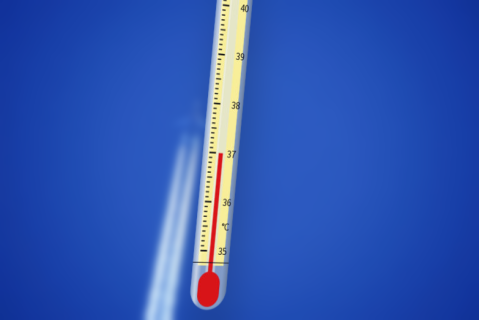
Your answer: 37 °C
